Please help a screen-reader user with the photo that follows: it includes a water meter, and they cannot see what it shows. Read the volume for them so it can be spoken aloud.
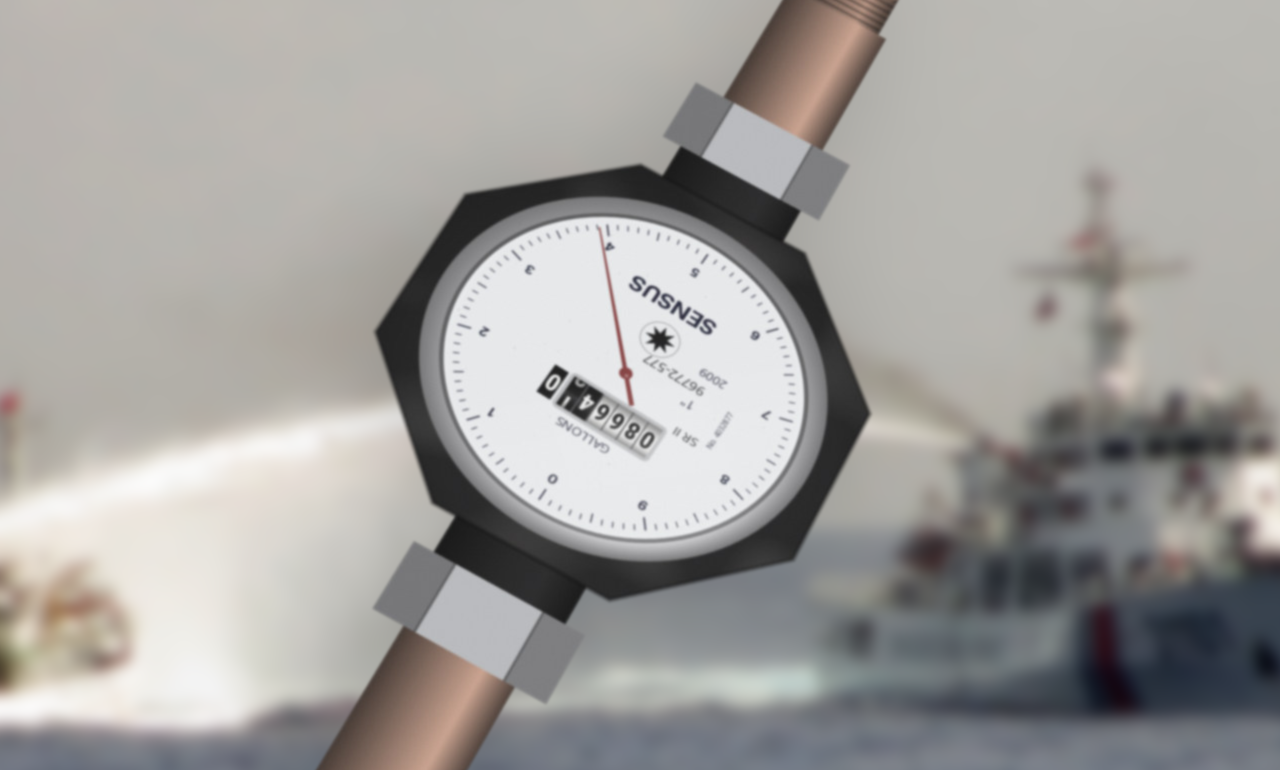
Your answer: 866413.9 gal
